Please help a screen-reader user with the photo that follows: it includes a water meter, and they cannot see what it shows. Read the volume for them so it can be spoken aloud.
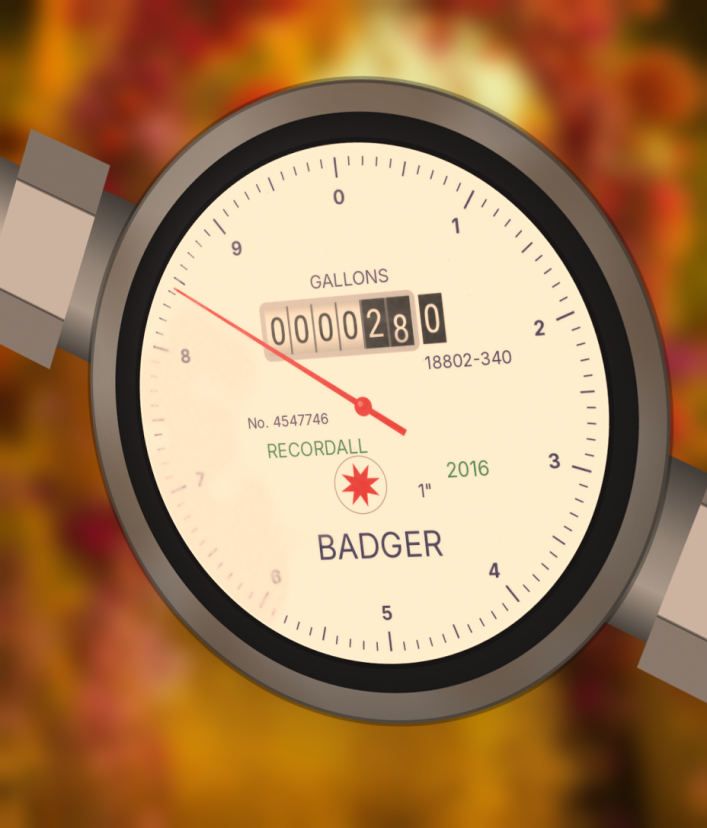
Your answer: 278.4 gal
